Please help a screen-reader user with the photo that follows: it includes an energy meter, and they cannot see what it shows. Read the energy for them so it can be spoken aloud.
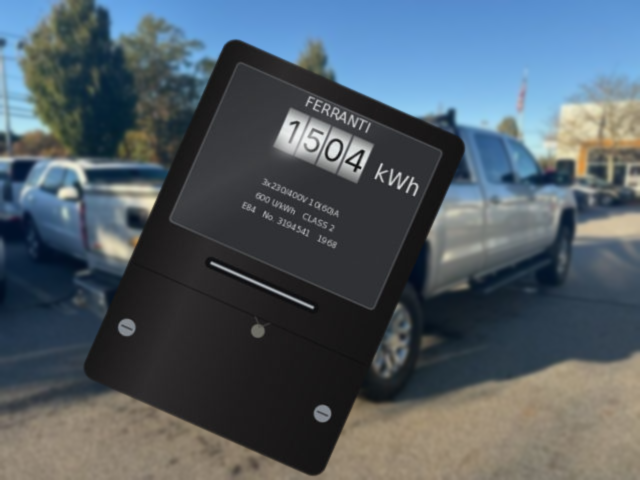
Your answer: 1504 kWh
